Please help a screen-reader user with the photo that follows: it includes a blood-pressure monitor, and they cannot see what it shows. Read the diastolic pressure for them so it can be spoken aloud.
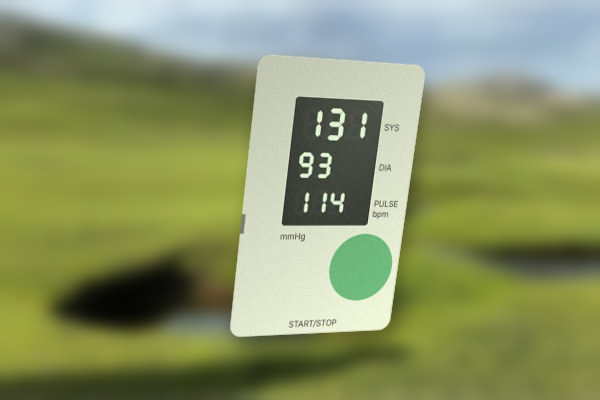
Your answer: 93 mmHg
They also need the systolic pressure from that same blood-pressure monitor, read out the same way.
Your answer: 131 mmHg
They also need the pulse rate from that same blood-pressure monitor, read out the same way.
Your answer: 114 bpm
